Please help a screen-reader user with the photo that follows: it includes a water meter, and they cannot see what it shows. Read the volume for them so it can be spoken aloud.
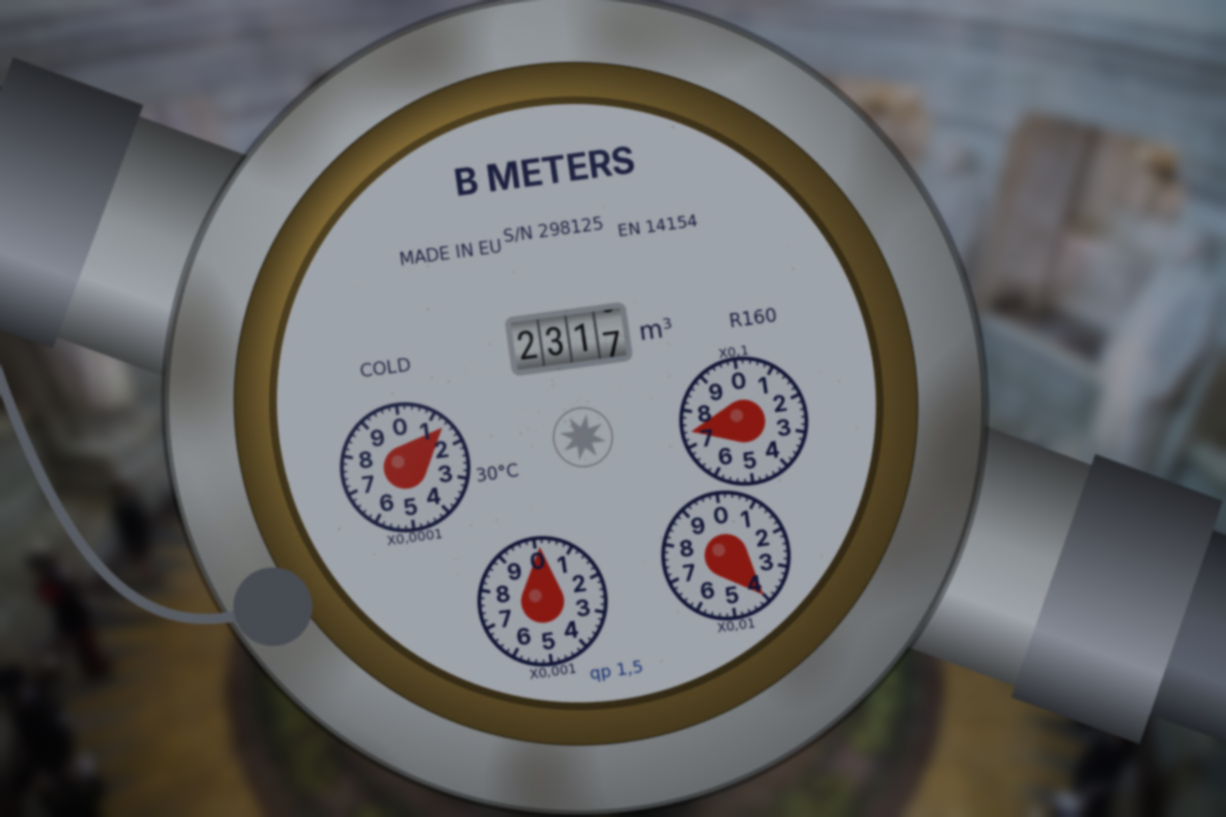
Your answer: 2316.7401 m³
